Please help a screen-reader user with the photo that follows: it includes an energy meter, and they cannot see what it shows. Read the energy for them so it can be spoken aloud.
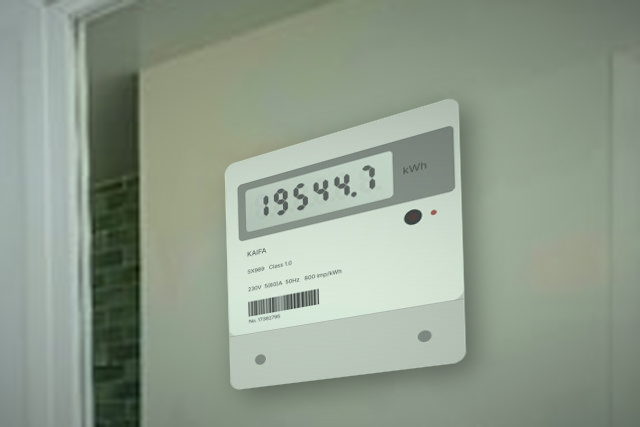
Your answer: 19544.7 kWh
